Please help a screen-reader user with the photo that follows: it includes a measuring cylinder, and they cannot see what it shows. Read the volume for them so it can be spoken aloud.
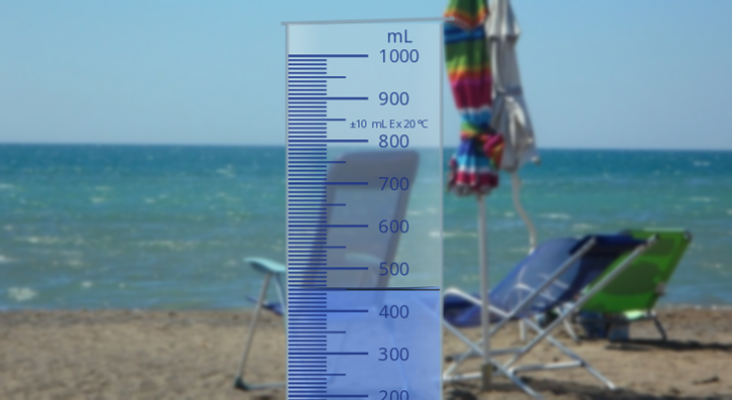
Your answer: 450 mL
